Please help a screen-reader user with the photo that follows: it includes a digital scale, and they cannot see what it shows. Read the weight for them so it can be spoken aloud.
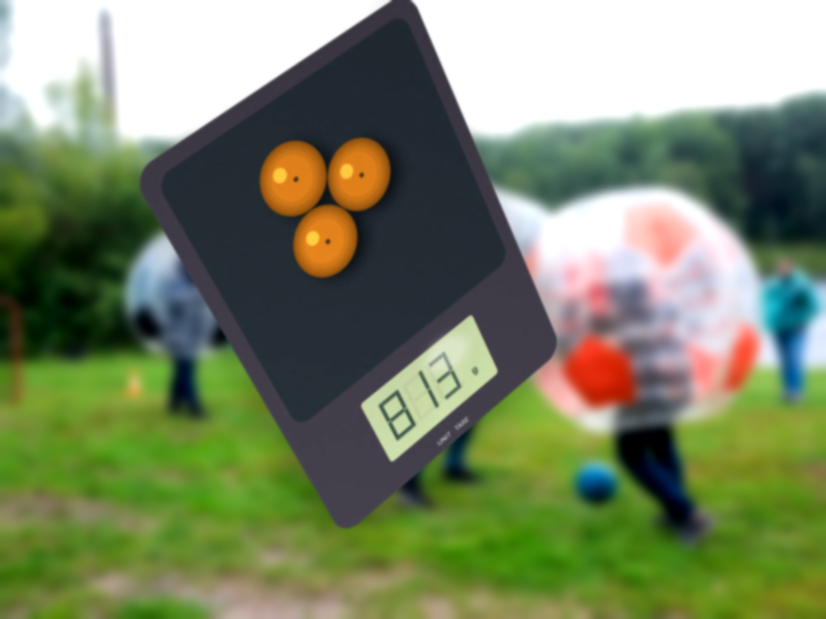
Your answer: 813 g
